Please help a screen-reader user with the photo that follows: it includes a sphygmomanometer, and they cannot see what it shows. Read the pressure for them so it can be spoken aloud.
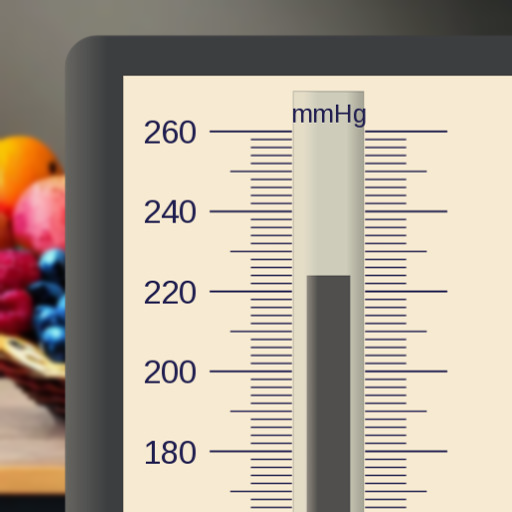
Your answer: 224 mmHg
